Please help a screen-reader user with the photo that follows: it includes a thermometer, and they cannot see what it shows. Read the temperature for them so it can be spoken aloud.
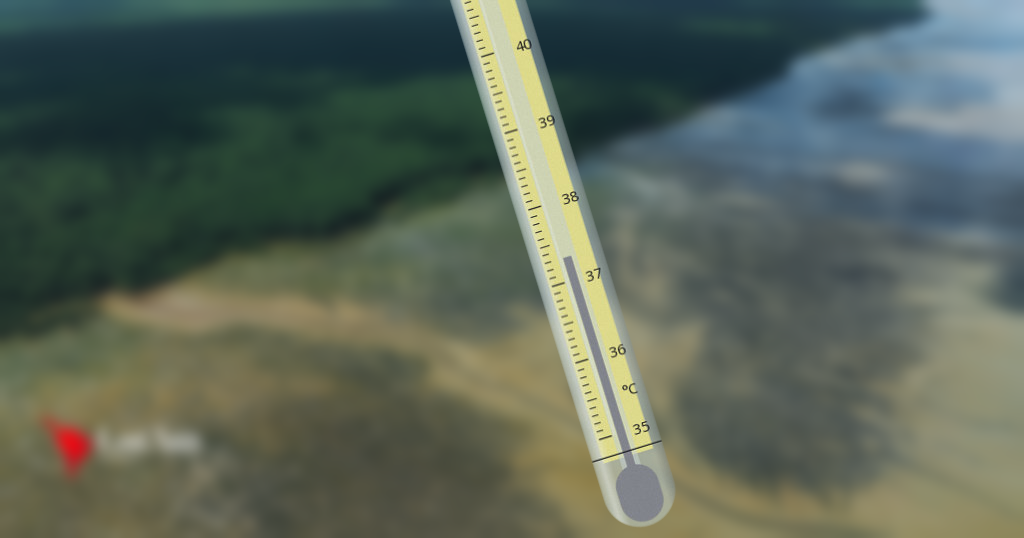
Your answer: 37.3 °C
